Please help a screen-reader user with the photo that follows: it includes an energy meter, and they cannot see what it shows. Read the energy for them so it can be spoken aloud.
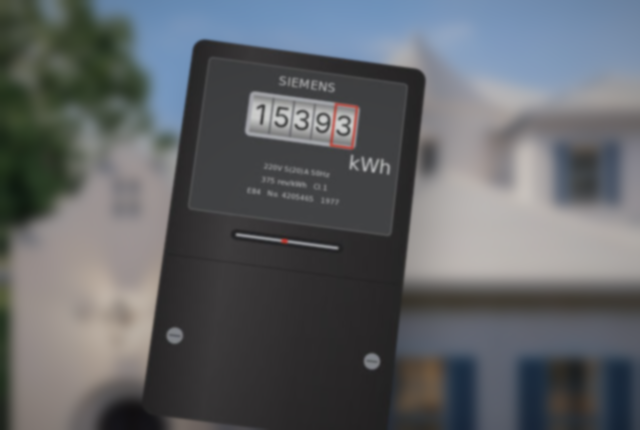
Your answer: 1539.3 kWh
